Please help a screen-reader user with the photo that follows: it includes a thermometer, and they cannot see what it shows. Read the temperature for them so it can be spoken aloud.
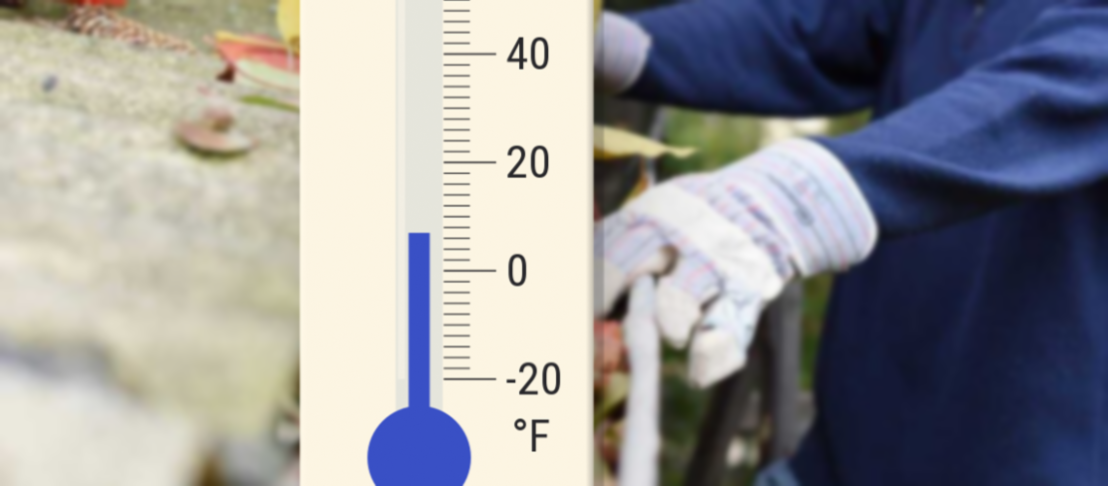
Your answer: 7 °F
